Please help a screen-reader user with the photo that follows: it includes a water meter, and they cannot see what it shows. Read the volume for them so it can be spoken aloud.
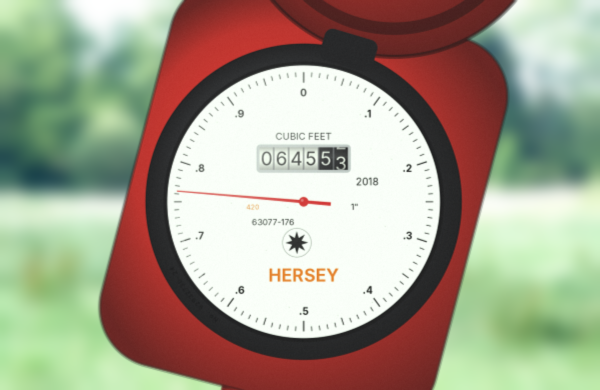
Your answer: 64552.76 ft³
